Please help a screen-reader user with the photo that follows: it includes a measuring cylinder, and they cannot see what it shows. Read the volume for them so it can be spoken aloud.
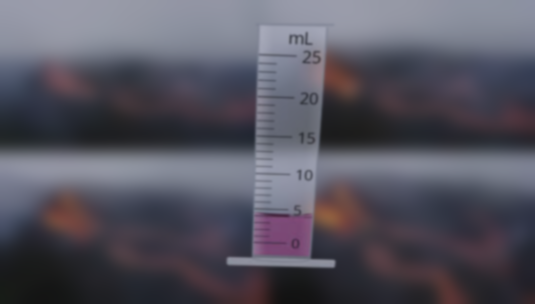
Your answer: 4 mL
